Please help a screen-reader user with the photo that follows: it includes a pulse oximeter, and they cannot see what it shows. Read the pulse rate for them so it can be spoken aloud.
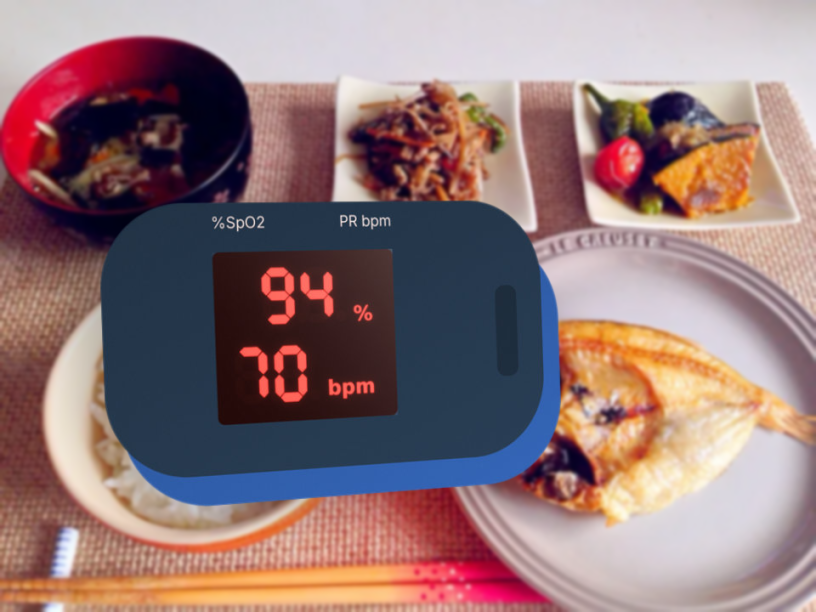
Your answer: 70 bpm
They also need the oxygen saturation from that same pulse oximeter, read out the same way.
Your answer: 94 %
